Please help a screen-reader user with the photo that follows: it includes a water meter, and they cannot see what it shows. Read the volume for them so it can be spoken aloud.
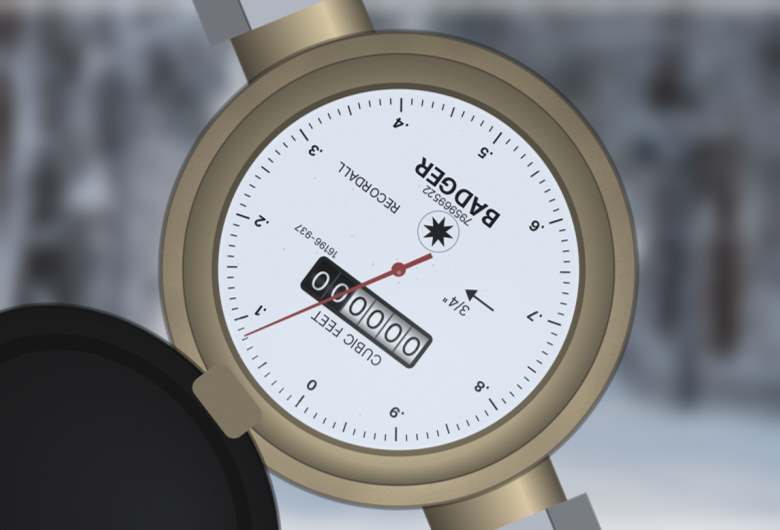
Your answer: 0.08 ft³
